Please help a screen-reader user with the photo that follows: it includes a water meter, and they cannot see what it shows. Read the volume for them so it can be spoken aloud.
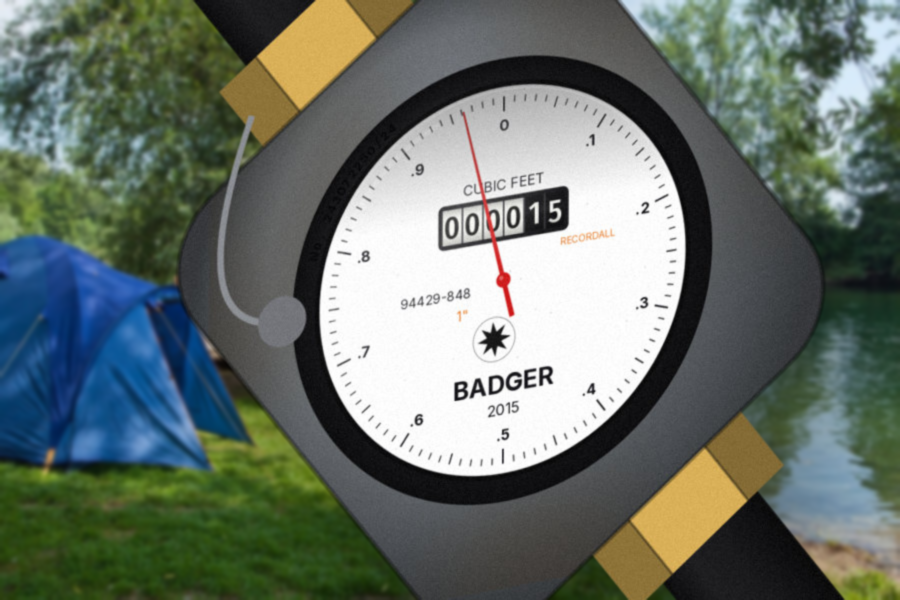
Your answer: 14.96 ft³
